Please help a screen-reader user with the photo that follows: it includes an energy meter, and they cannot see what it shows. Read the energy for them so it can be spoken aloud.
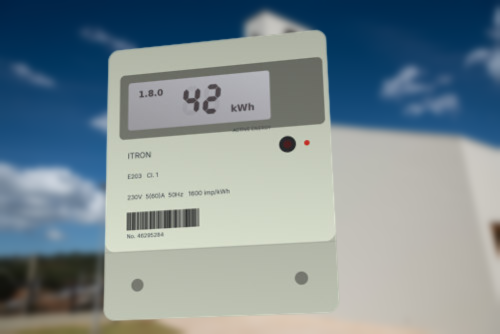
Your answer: 42 kWh
